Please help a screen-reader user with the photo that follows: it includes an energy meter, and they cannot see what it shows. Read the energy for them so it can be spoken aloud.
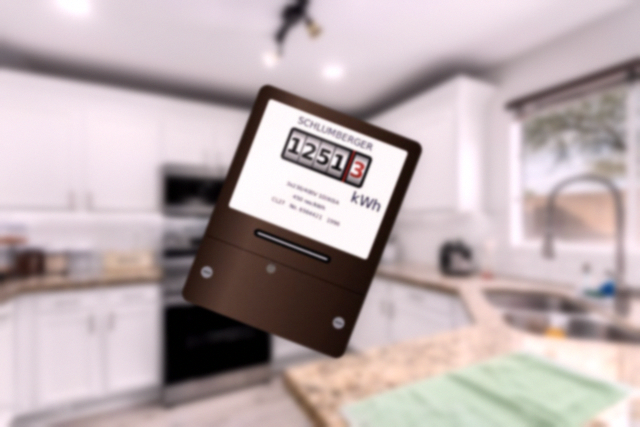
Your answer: 1251.3 kWh
